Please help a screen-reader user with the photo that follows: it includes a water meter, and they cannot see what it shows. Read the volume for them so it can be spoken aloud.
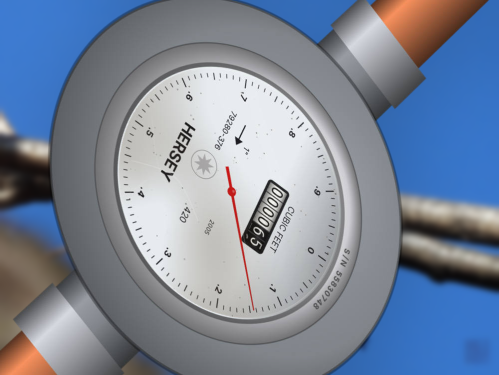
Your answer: 65.14 ft³
